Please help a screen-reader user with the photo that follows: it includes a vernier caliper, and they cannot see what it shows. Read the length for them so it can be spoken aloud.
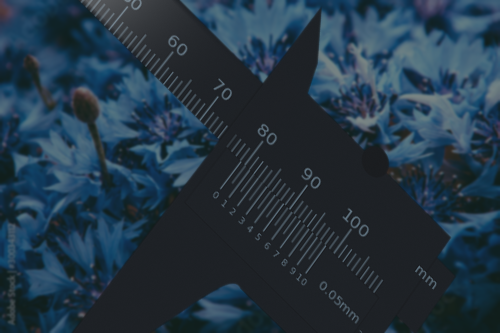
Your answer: 79.2 mm
